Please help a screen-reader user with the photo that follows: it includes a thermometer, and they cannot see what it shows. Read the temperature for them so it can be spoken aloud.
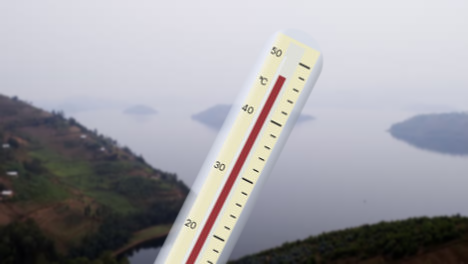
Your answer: 47 °C
